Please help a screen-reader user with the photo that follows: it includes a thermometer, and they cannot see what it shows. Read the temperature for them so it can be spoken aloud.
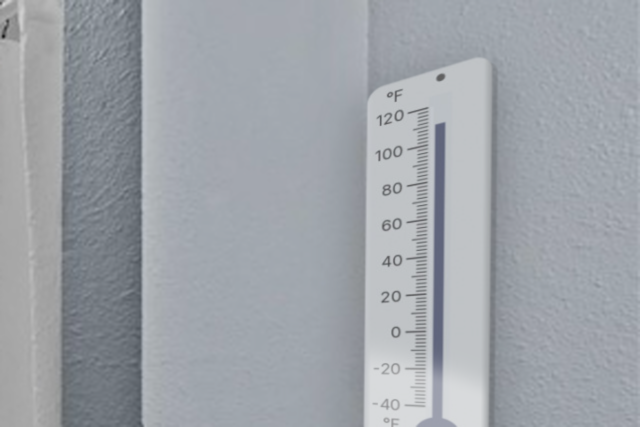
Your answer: 110 °F
